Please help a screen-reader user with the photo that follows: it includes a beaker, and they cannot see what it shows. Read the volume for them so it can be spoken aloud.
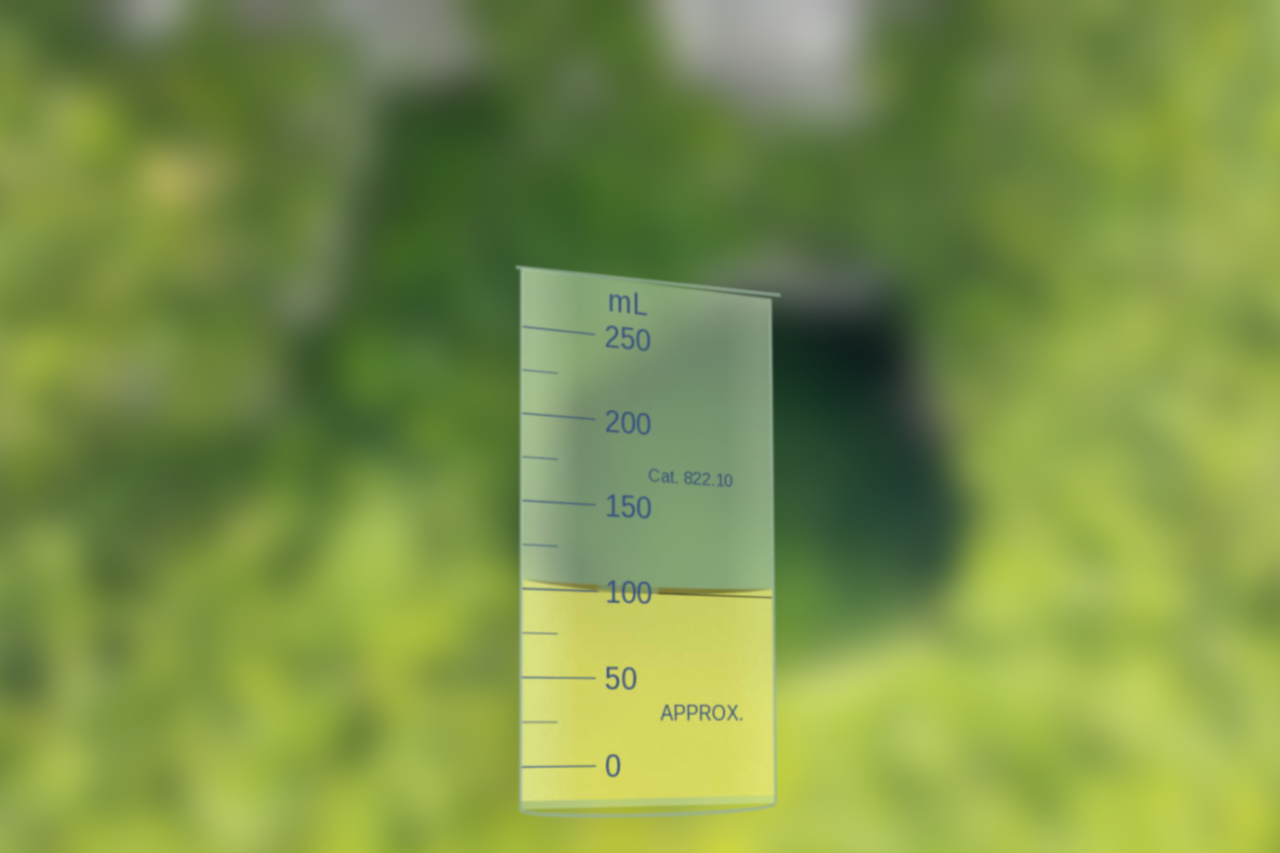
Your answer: 100 mL
